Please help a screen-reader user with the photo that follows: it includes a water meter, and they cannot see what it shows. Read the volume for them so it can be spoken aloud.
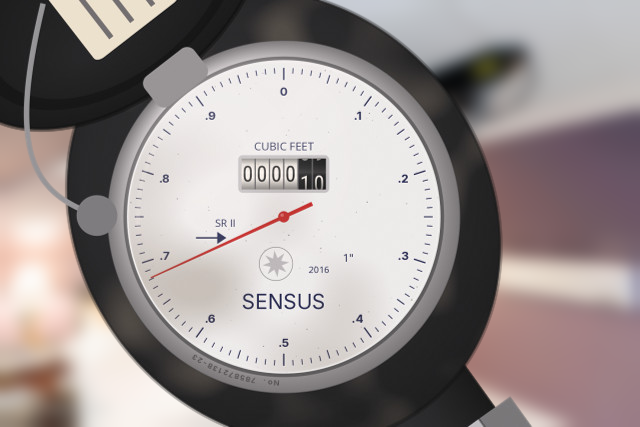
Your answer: 9.68 ft³
